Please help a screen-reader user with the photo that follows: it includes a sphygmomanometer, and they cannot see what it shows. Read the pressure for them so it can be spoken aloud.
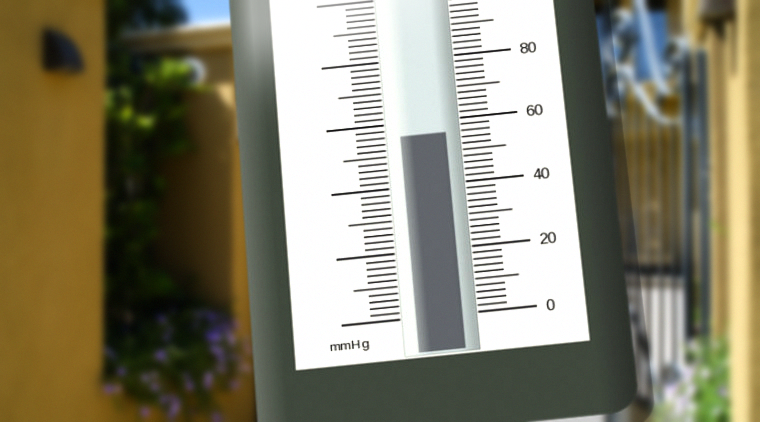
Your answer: 56 mmHg
